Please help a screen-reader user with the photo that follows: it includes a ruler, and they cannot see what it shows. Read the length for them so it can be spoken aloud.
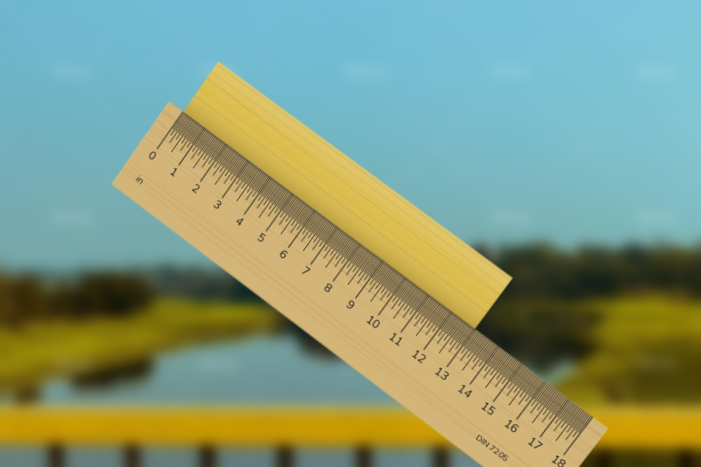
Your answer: 13 in
